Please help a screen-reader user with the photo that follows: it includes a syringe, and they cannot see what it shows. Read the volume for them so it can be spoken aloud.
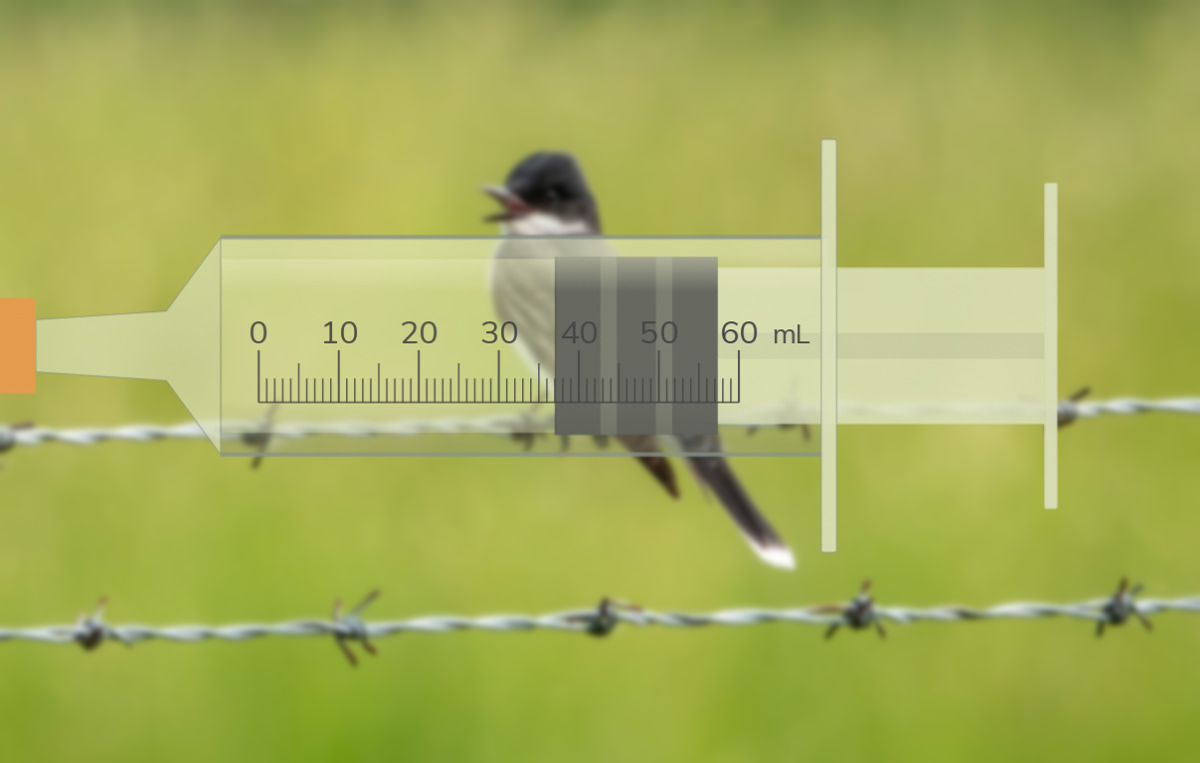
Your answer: 37 mL
